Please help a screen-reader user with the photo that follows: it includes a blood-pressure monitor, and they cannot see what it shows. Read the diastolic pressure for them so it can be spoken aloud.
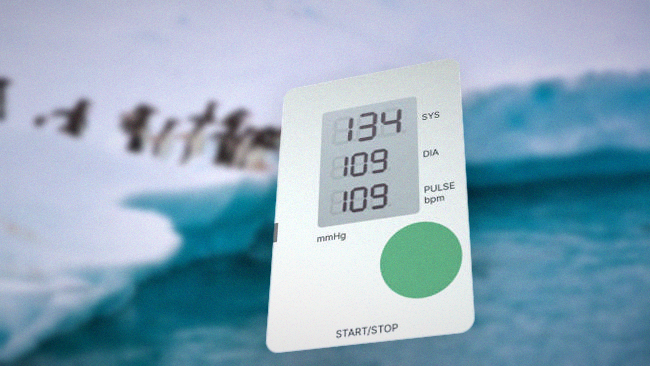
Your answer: 109 mmHg
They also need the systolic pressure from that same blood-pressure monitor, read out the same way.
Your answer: 134 mmHg
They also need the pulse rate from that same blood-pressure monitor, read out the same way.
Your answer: 109 bpm
